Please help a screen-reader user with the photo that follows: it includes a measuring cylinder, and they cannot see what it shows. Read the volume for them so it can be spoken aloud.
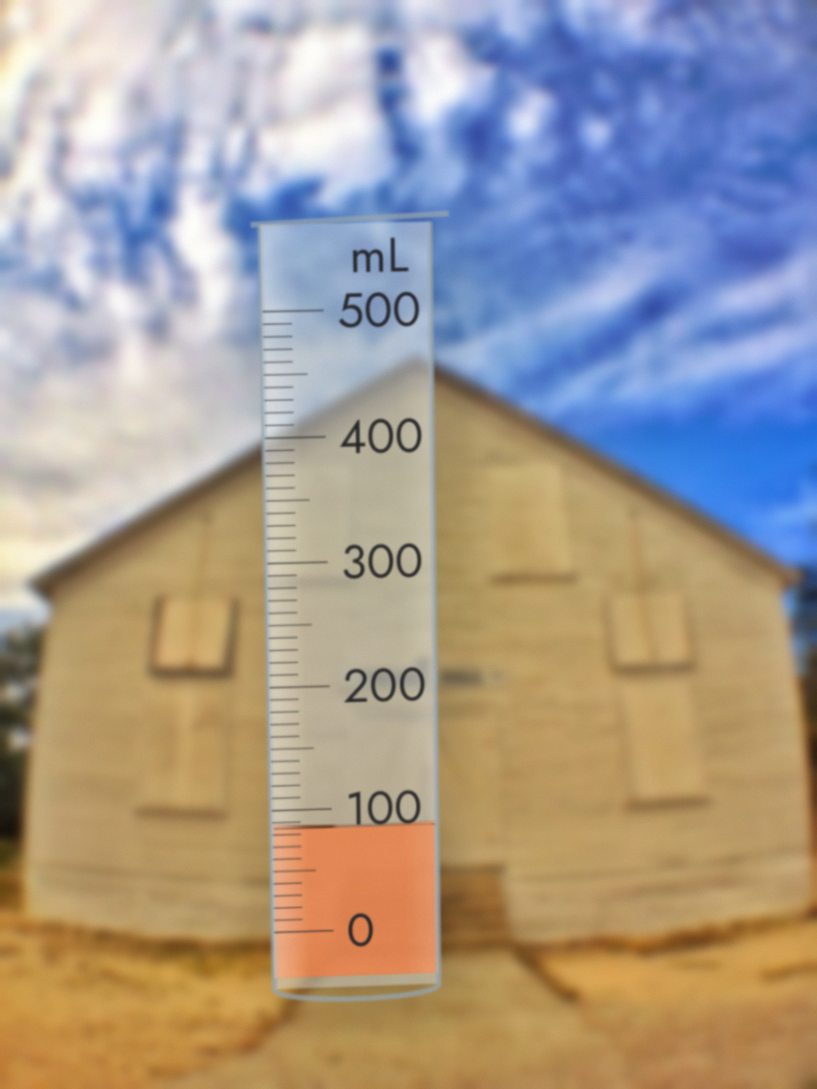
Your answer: 85 mL
